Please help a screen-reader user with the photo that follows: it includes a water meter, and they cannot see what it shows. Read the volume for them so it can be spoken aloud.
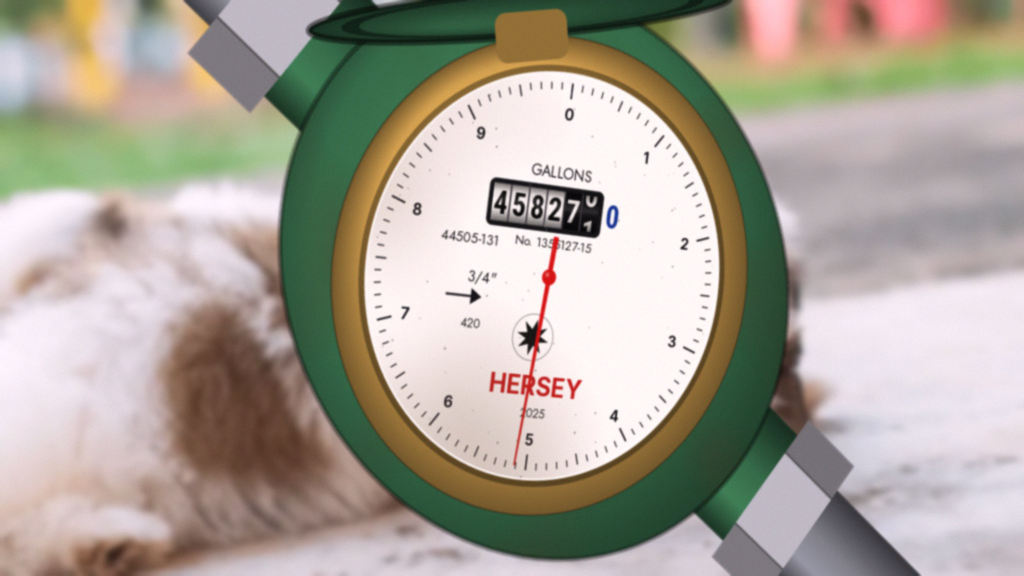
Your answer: 4582705.1 gal
